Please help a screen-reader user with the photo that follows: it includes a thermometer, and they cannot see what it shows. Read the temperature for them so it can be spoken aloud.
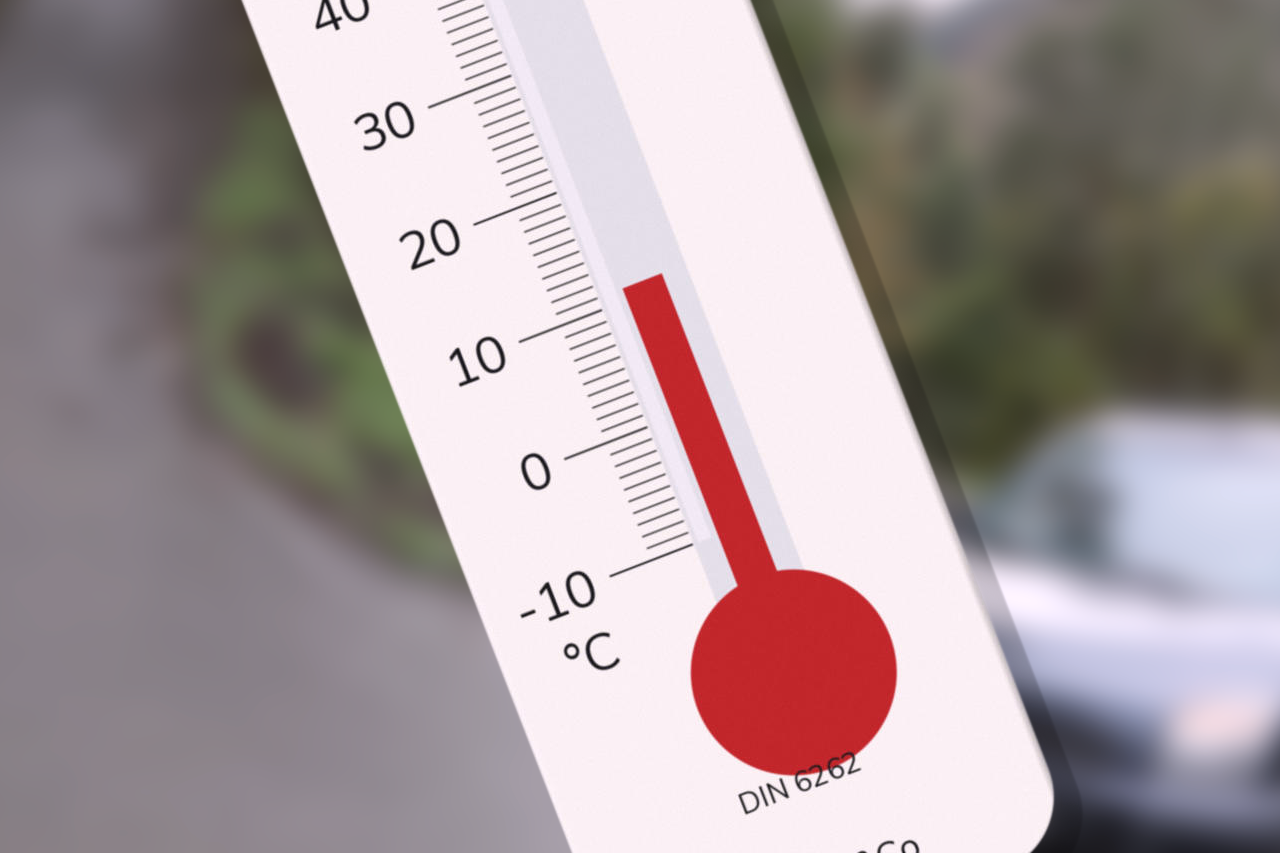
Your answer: 11 °C
